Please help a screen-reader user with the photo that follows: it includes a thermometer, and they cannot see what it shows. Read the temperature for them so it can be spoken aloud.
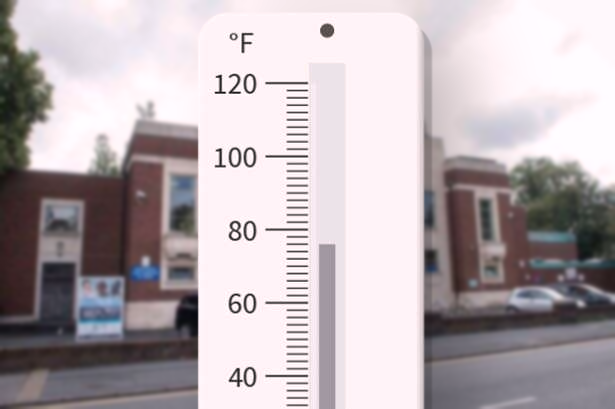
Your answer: 76 °F
